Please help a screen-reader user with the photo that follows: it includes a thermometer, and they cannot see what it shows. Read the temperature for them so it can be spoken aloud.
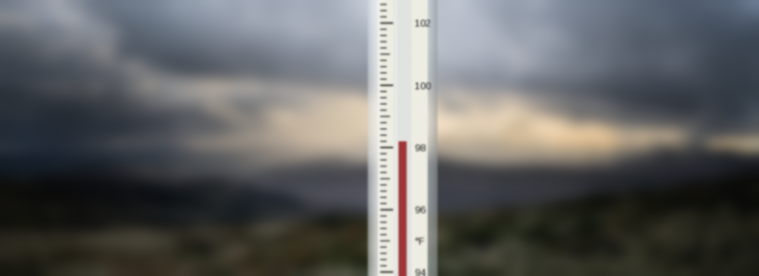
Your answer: 98.2 °F
